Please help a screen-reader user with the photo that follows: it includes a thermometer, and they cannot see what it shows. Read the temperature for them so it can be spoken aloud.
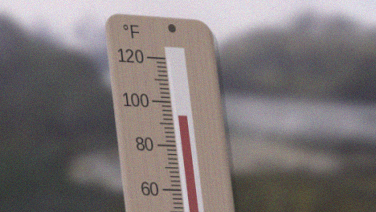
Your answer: 94 °F
